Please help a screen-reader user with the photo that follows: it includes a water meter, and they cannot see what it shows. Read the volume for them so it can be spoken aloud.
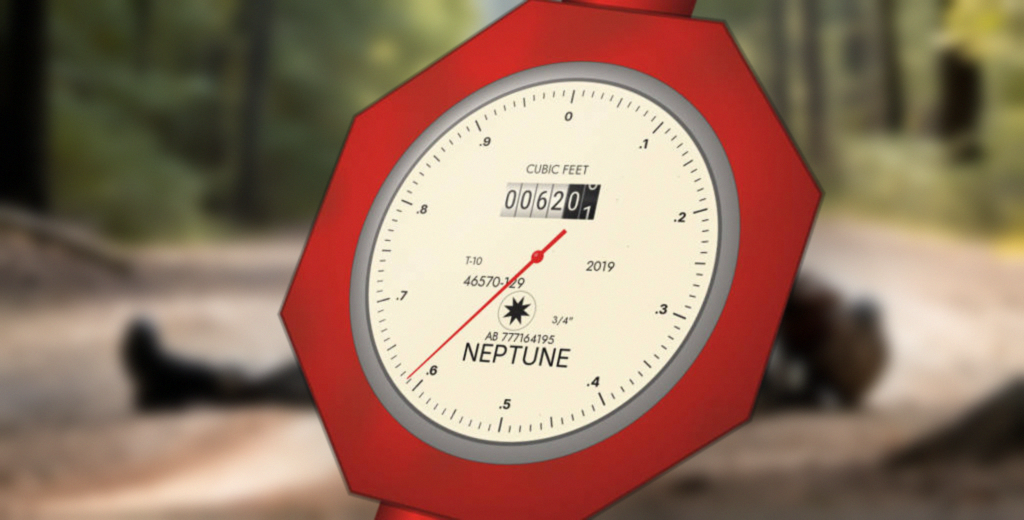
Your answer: 6200.61 ft³
